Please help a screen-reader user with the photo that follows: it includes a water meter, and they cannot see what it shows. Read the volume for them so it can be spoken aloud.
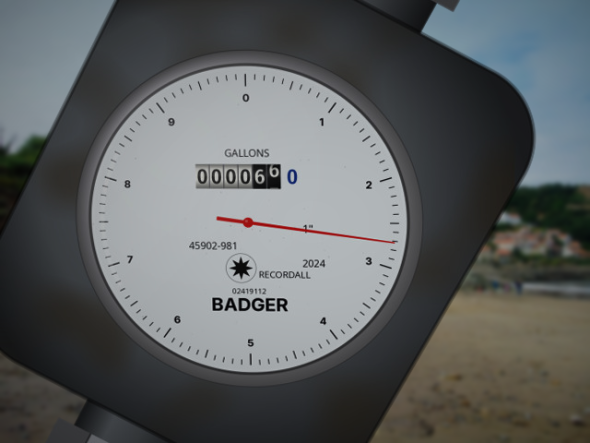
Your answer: 662.7 gal
